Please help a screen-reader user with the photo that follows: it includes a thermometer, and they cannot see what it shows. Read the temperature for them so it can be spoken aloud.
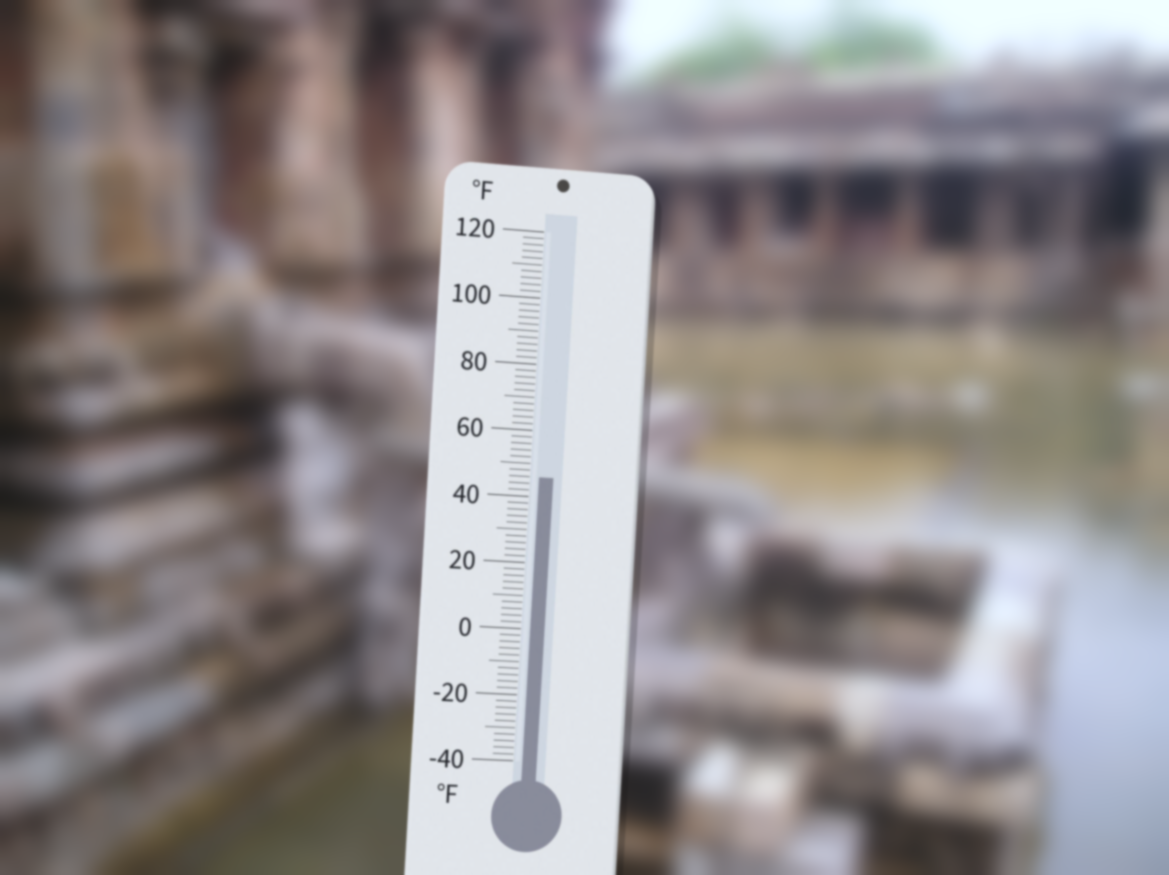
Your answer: 46 °F
